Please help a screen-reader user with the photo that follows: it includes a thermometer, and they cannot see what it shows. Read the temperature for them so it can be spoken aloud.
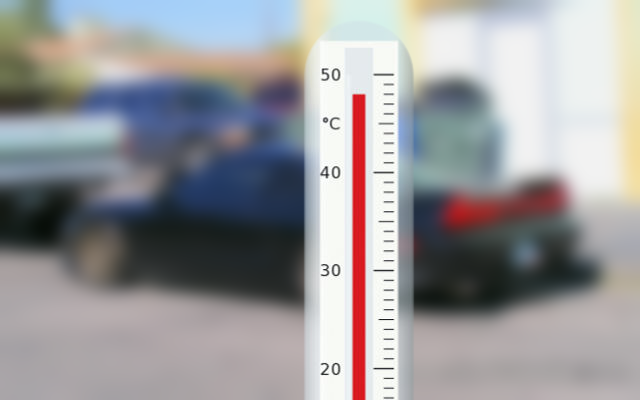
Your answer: 48 °C
